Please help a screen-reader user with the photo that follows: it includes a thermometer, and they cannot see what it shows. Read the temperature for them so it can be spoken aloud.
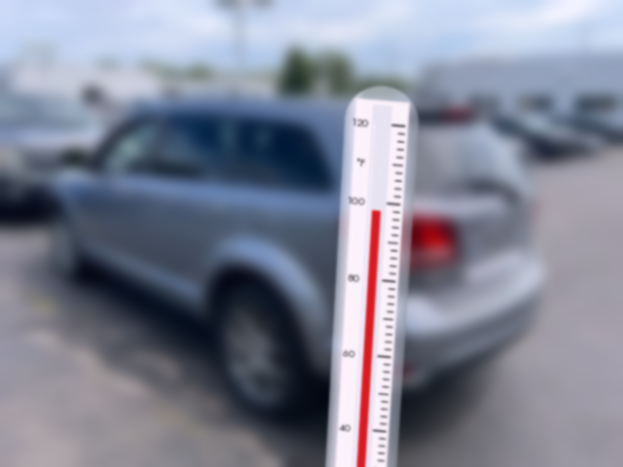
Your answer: 98 °F
